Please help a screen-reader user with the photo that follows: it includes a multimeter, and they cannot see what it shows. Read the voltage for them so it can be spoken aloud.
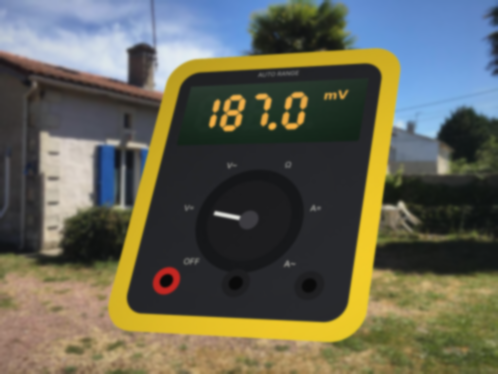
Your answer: 187.0 mV
